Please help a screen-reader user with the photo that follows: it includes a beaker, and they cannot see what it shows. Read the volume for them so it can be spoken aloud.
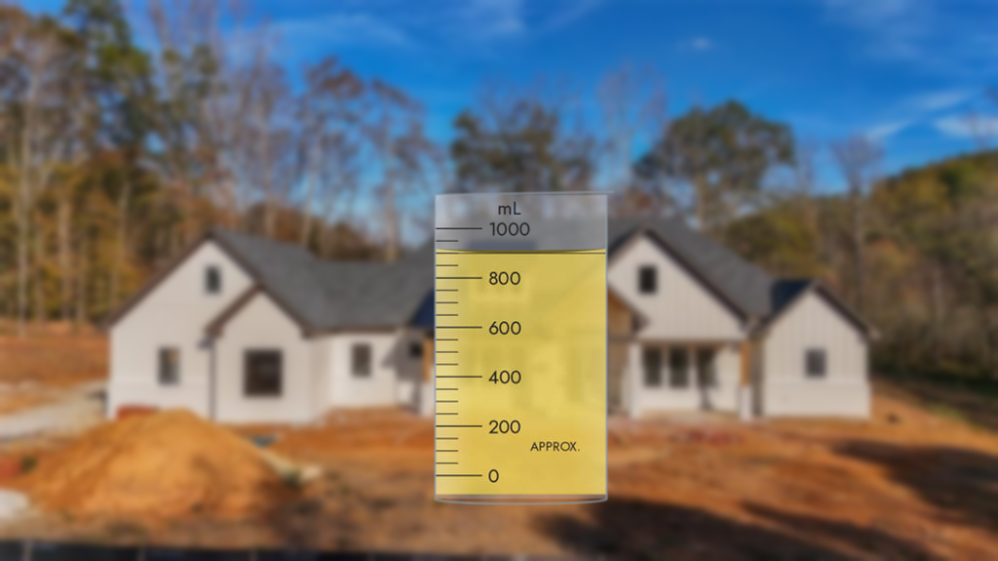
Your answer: 900 mL
